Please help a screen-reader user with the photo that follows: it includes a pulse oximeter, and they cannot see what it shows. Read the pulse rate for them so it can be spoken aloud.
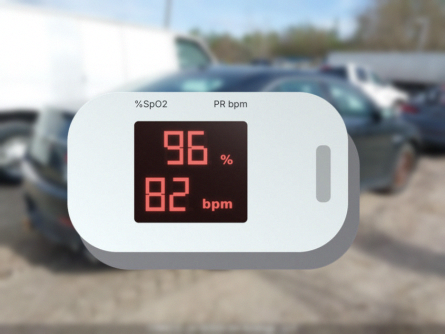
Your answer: 82 bpm
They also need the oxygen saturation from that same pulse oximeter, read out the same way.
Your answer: 96 %
